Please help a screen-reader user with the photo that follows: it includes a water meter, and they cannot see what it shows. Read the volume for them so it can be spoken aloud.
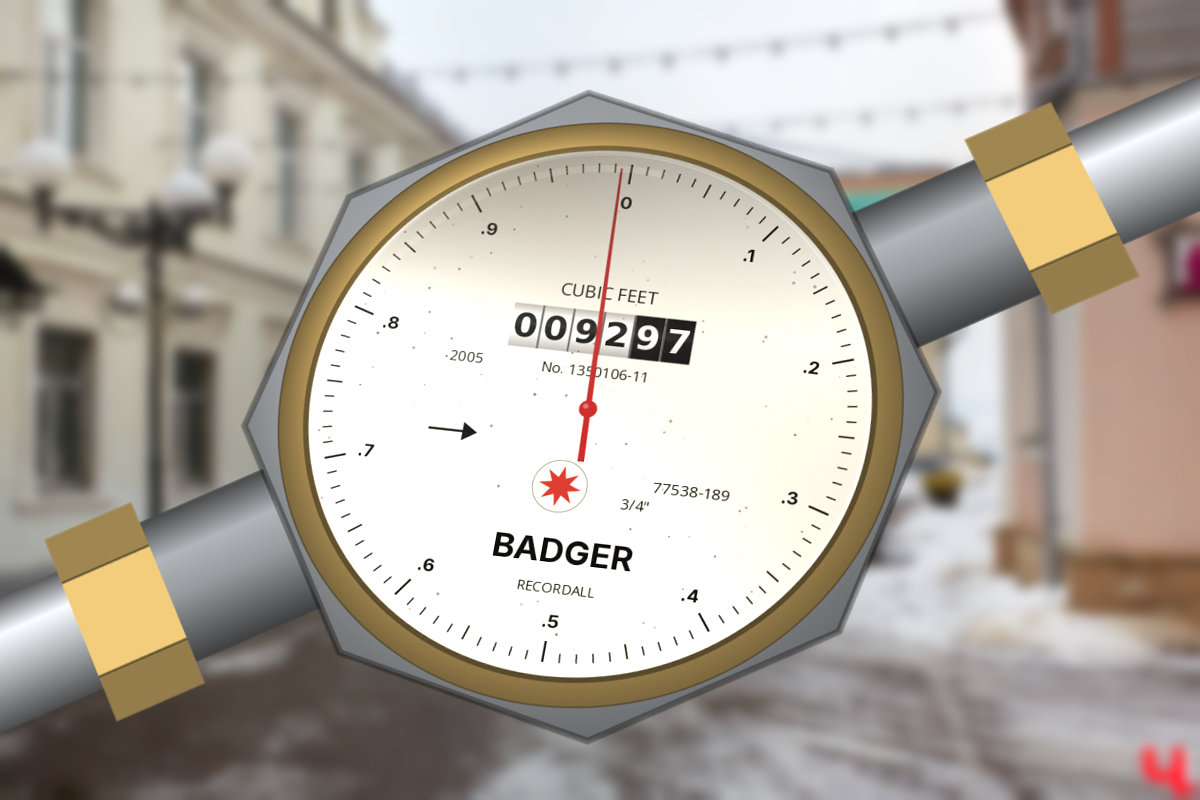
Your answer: 9296.99 ft³
